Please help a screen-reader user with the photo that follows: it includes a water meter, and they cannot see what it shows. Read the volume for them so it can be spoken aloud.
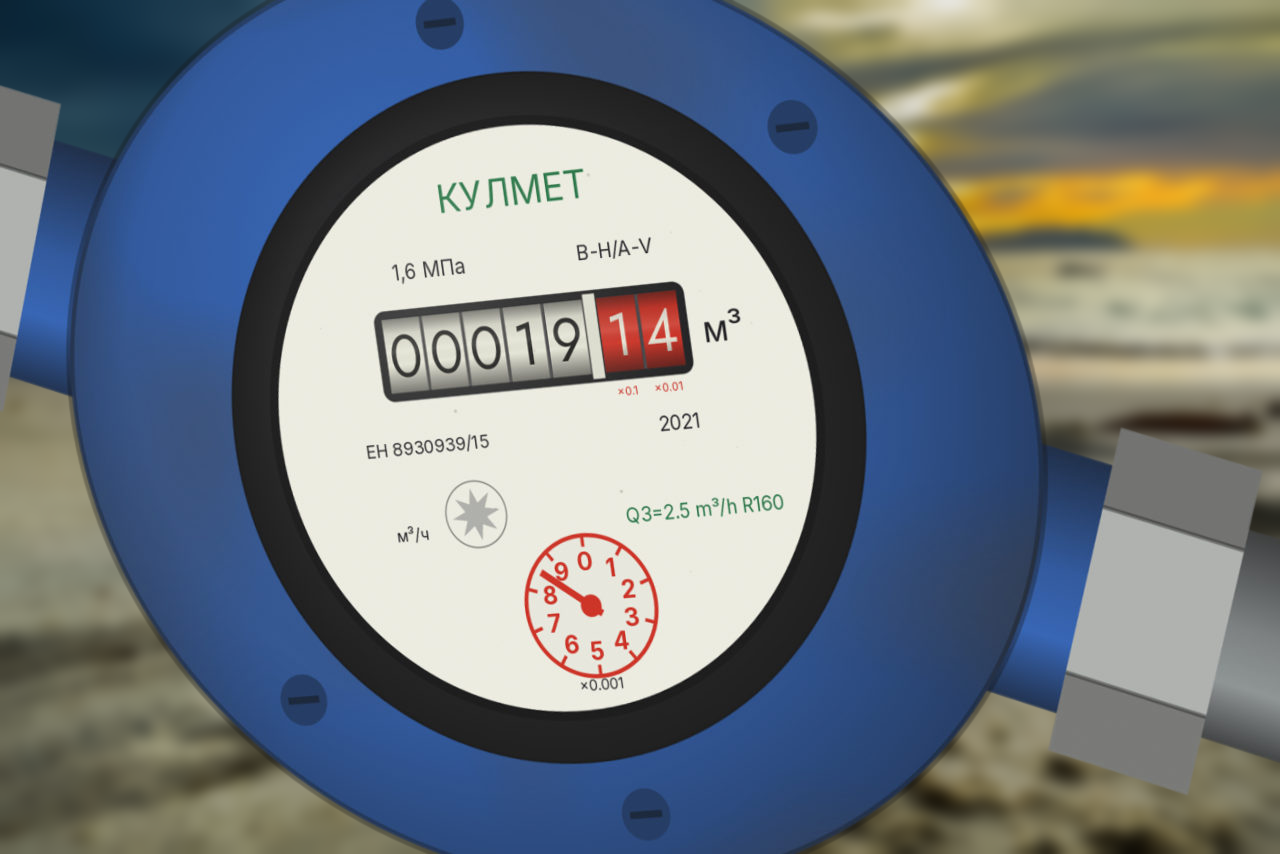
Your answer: 19.148 m³
